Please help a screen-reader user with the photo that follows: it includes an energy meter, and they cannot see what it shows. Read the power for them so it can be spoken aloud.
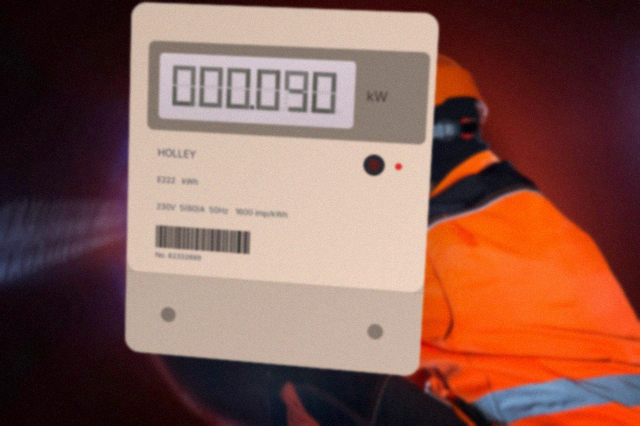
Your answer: 0.090 kW
